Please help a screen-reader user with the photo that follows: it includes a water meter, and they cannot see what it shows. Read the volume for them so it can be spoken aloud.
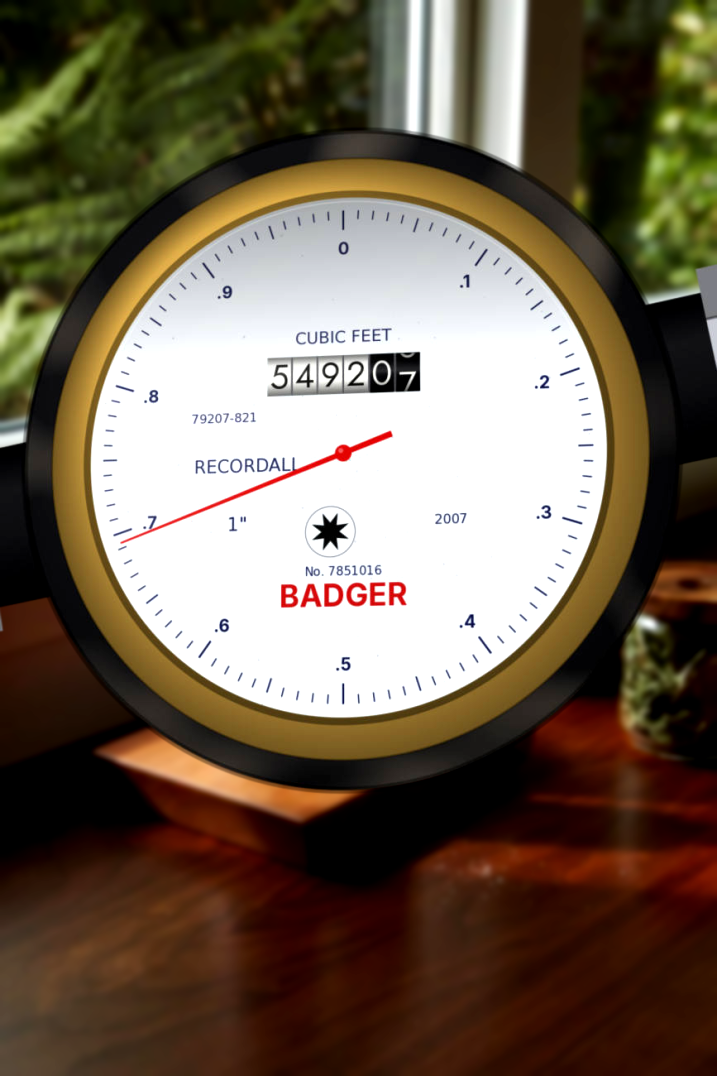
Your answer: 549206.69 ft³
